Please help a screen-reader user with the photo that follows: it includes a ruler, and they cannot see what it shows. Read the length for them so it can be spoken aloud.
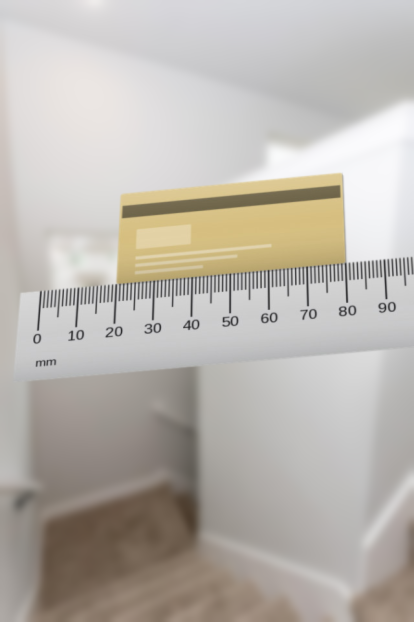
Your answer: 60 mm
